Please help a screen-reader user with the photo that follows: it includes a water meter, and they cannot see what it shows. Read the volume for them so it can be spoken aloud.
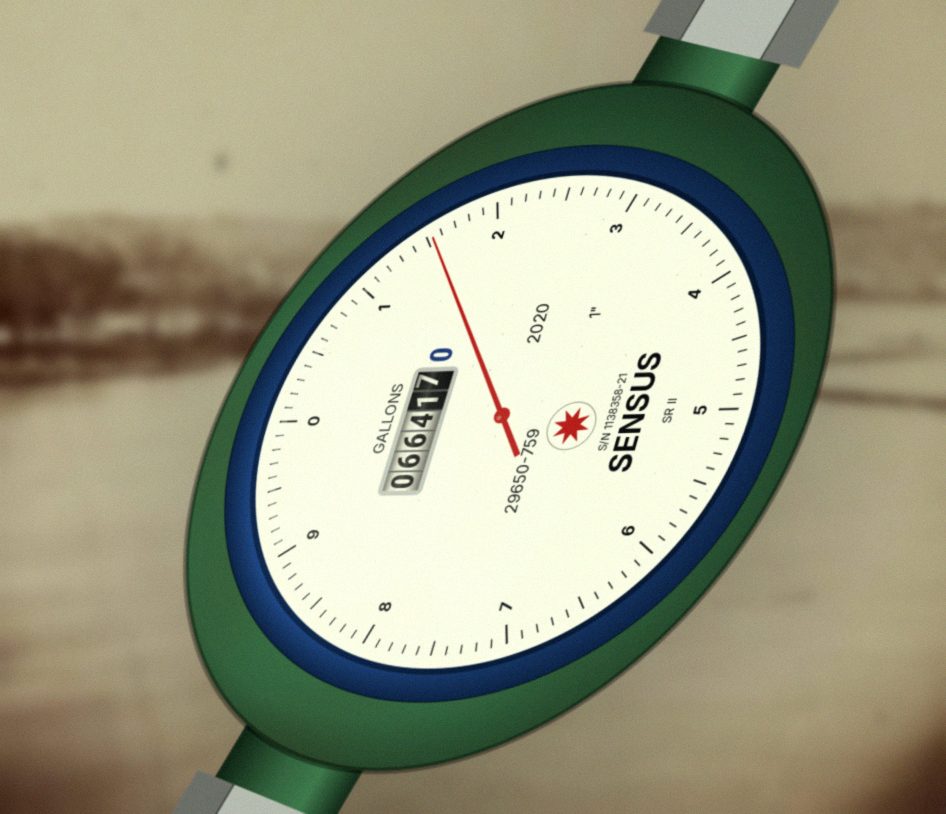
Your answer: 664171.5 gal
